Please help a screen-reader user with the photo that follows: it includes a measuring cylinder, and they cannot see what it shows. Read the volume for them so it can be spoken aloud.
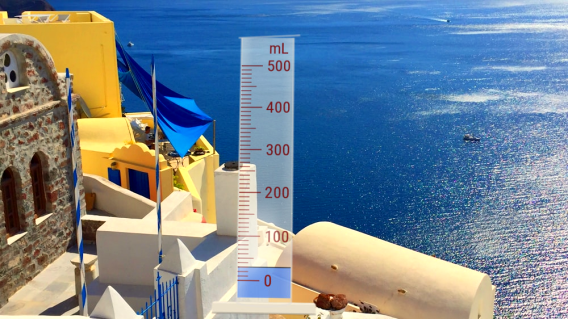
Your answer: 30 mL
